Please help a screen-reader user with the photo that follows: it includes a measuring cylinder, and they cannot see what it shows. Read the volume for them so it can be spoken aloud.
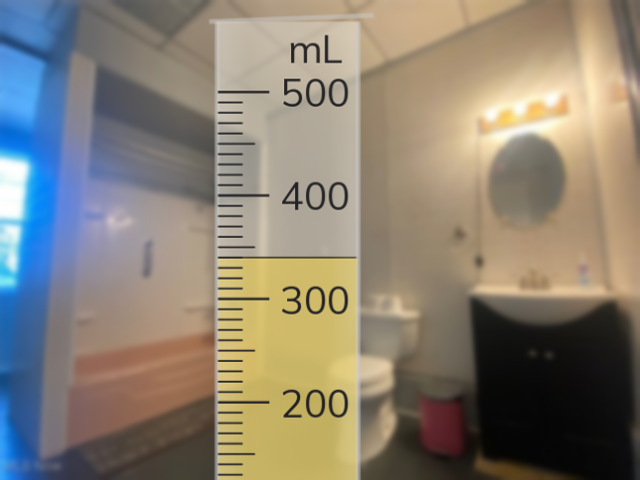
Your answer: 340 mL
